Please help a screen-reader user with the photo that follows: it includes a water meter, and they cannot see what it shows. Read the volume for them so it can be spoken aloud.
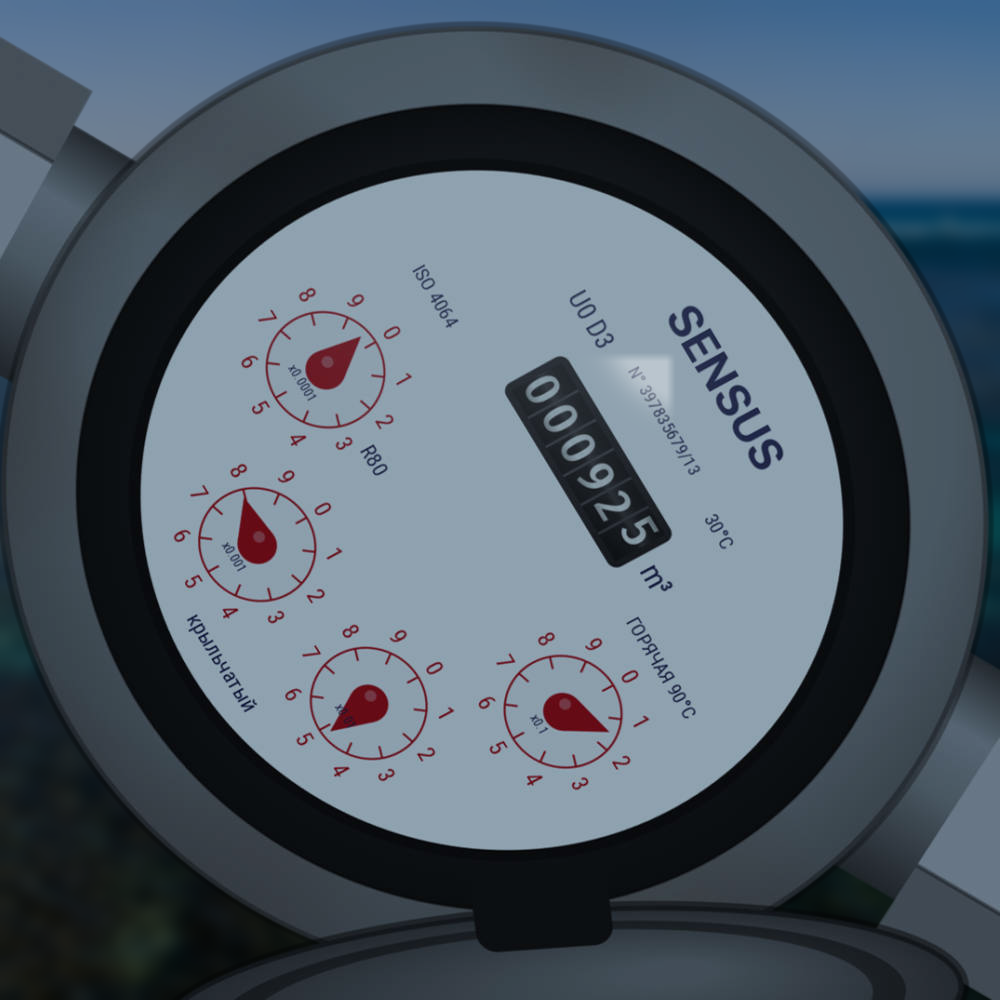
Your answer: 925.1479 m³
